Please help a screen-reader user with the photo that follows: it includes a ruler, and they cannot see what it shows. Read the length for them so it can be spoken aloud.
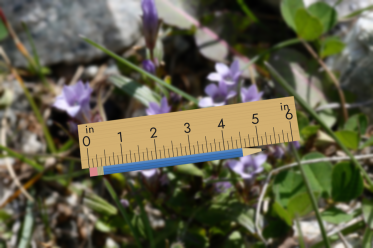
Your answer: 5.25 in
